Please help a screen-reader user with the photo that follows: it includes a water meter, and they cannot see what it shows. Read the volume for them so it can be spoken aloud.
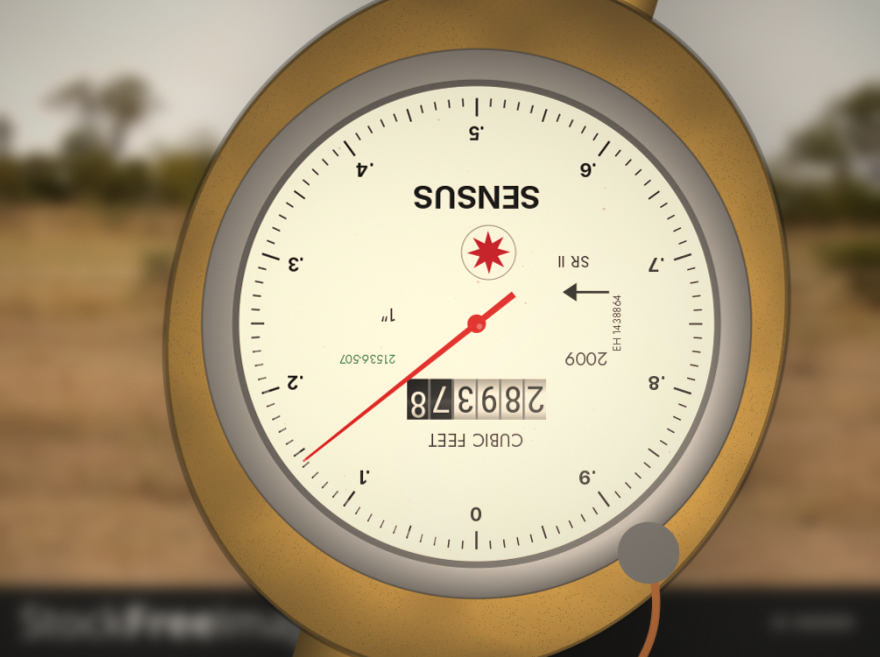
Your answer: 289378.14 ft³
